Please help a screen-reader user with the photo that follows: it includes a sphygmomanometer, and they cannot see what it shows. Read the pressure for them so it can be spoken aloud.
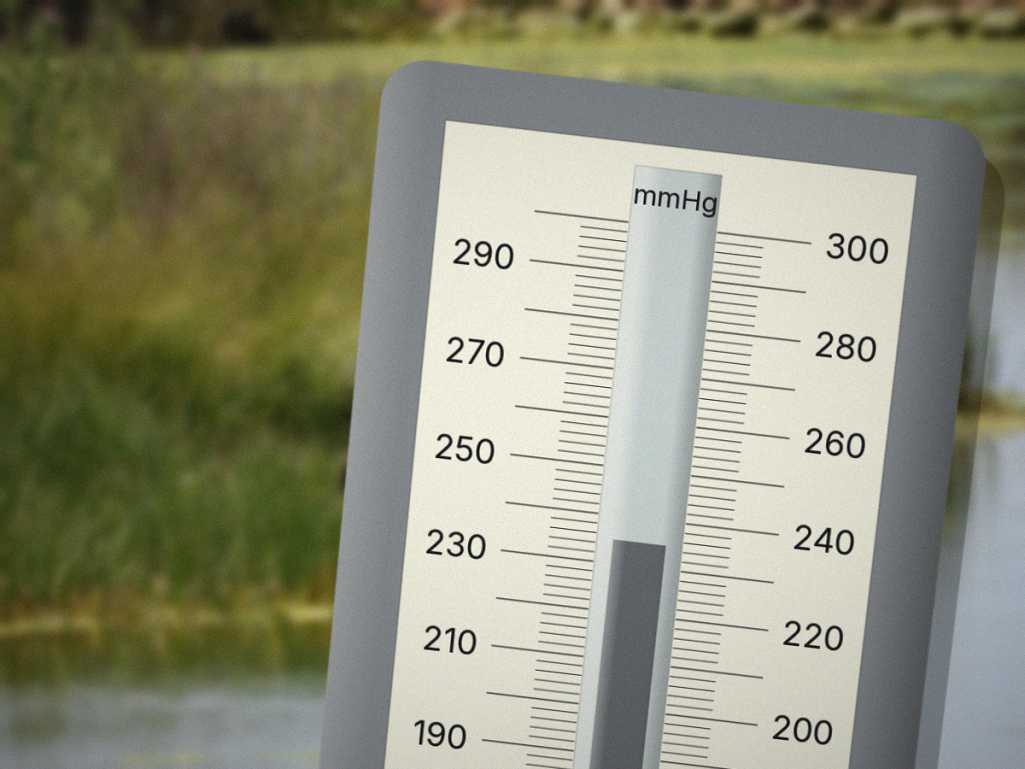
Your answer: 235 mmHg
